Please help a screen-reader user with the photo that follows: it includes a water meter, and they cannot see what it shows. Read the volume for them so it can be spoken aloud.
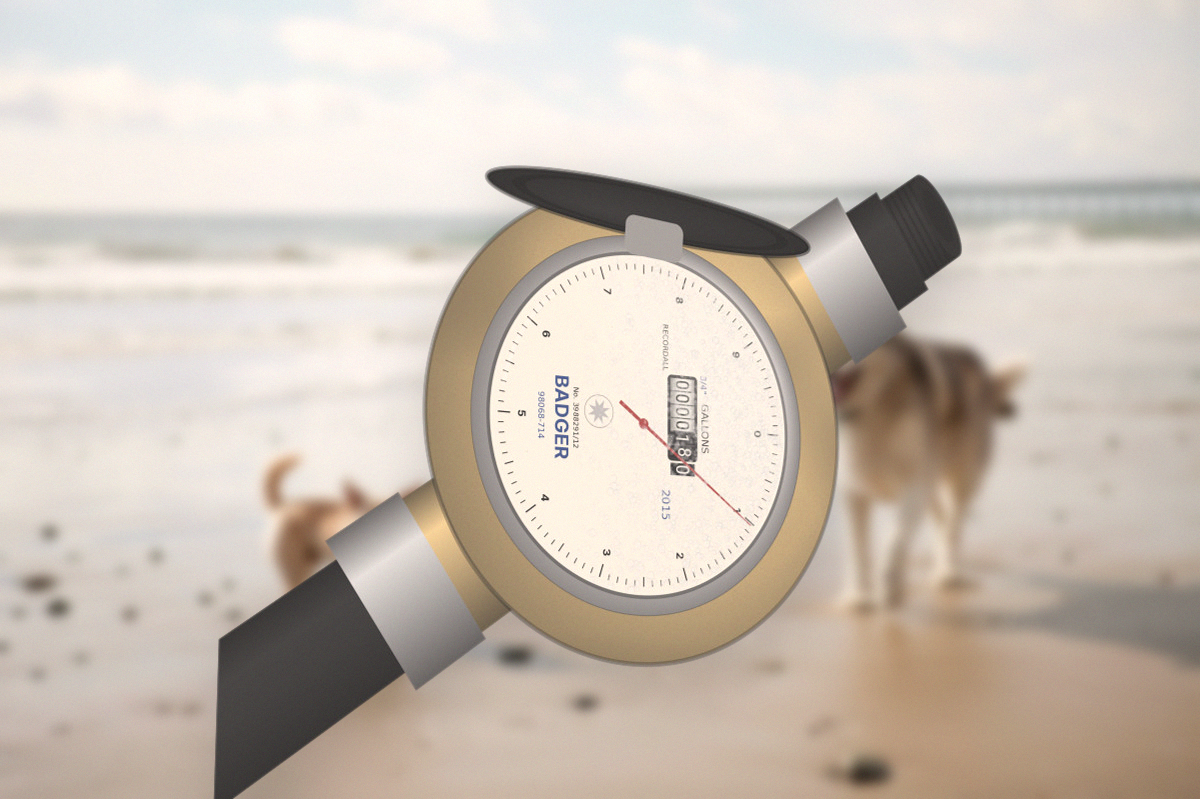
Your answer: 181.0 gal
